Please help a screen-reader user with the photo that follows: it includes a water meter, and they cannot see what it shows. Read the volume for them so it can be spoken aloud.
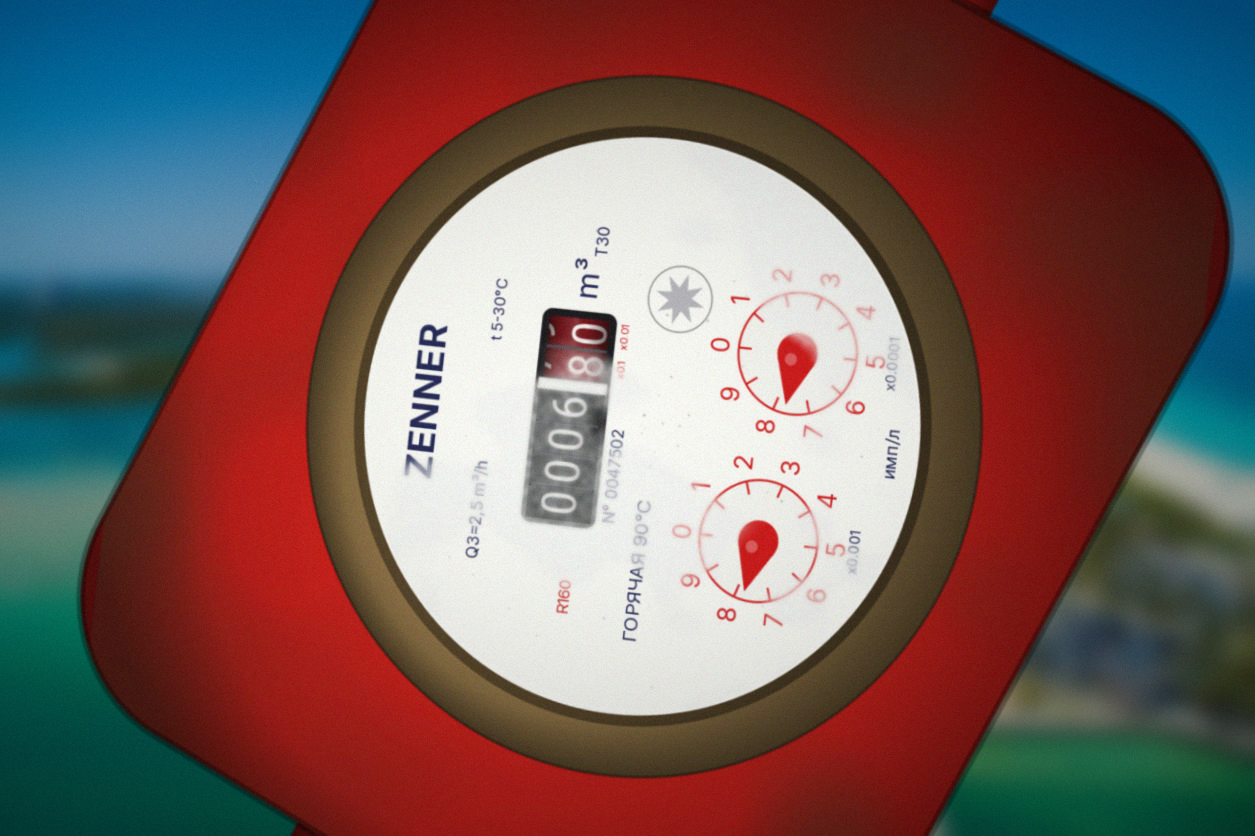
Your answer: 6.7977 m³
